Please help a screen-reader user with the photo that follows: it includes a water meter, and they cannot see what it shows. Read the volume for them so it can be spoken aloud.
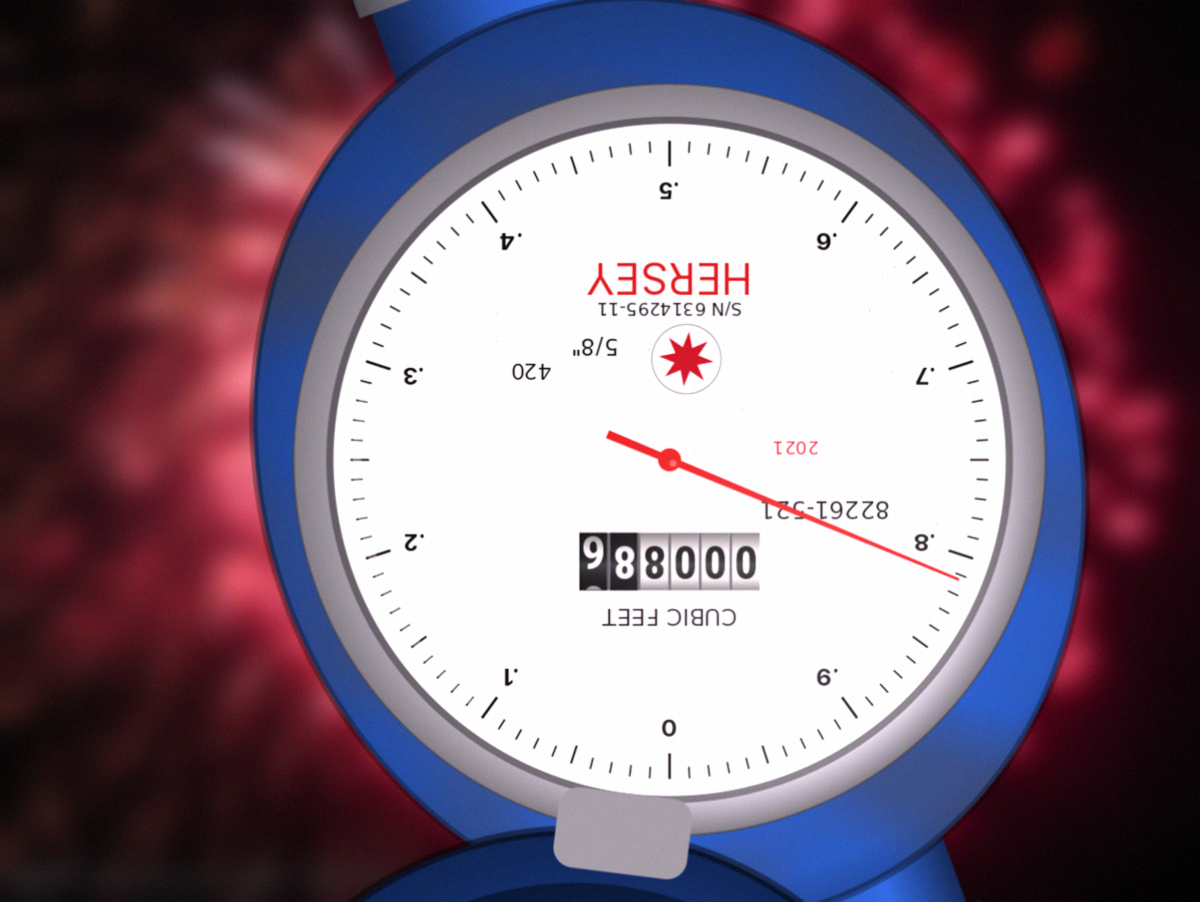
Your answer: 885.81 ft³
